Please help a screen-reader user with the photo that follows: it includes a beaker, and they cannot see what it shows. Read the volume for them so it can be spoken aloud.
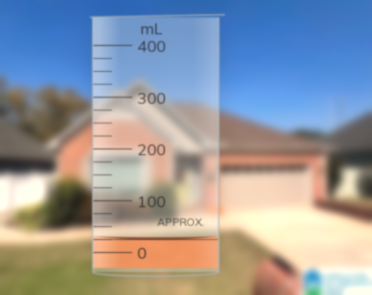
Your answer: 25 mL
